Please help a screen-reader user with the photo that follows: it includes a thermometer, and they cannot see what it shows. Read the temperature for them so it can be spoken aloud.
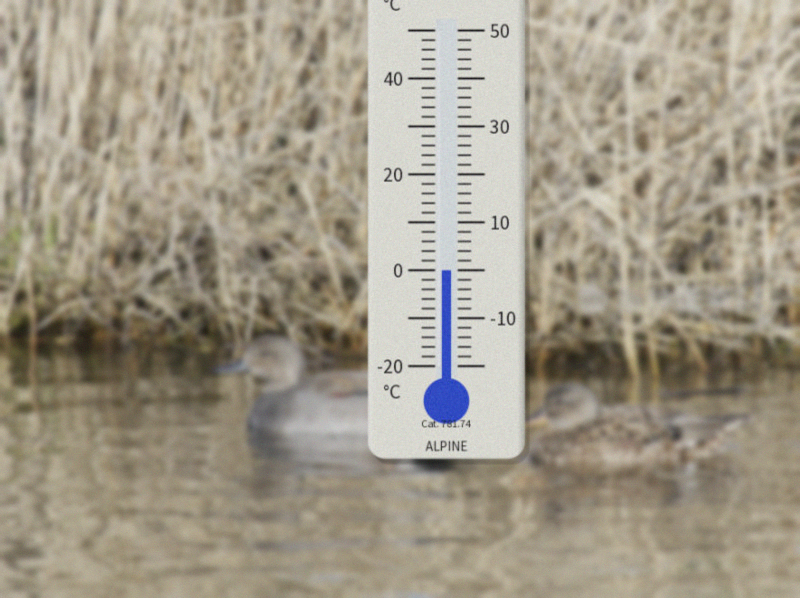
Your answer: 0 °C
